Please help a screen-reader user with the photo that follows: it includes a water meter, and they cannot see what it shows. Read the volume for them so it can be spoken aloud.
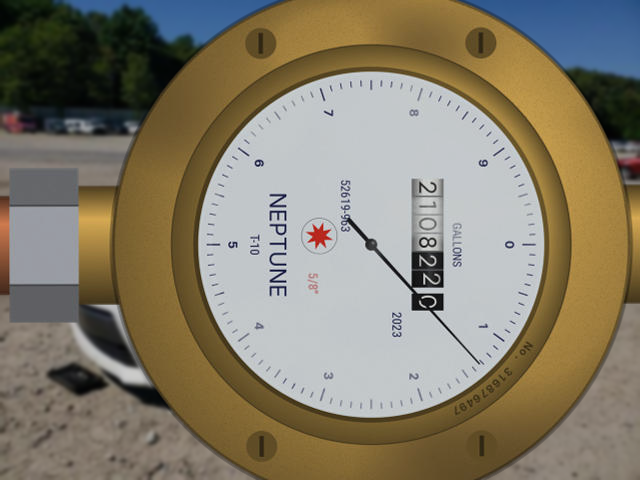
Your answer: 2108221.3 gal
